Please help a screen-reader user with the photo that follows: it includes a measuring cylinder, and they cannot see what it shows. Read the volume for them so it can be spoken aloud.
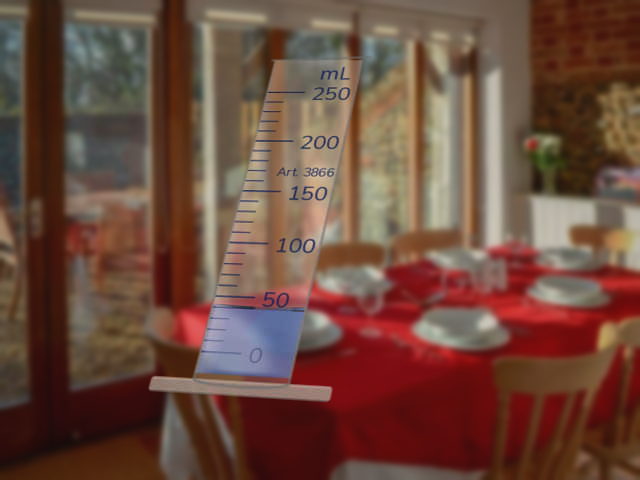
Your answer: 40 mL
